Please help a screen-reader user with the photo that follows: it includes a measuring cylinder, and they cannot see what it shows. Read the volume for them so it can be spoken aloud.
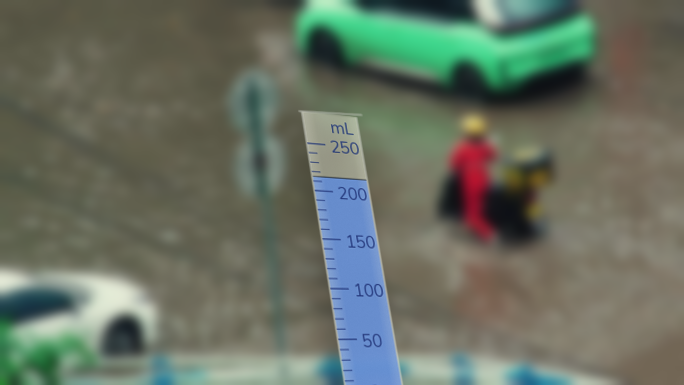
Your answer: 215 mL
